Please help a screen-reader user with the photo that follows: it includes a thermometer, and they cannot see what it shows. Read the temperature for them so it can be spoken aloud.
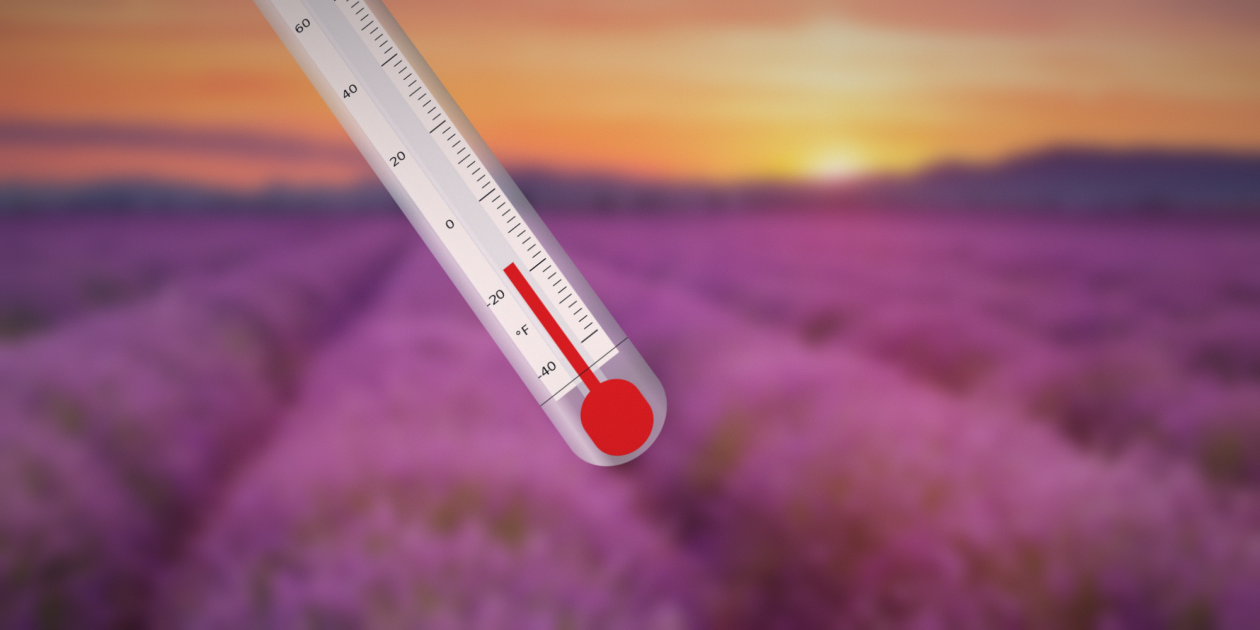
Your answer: -16 °F
